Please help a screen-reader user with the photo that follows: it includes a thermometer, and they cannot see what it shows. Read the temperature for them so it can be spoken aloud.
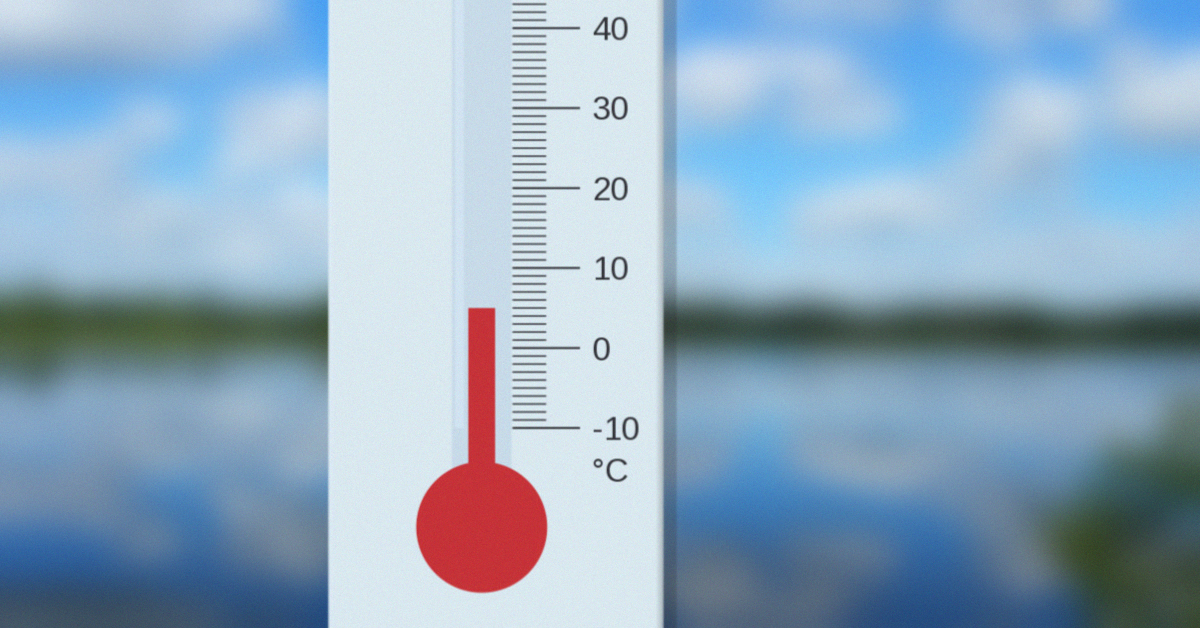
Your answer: 5 °C
